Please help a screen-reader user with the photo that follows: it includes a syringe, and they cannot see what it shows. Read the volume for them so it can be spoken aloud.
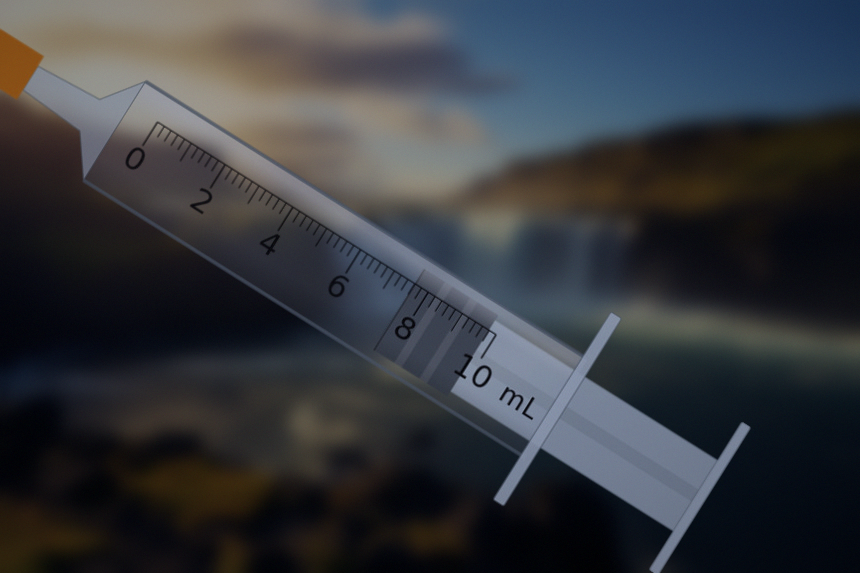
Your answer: 7.6 mL
